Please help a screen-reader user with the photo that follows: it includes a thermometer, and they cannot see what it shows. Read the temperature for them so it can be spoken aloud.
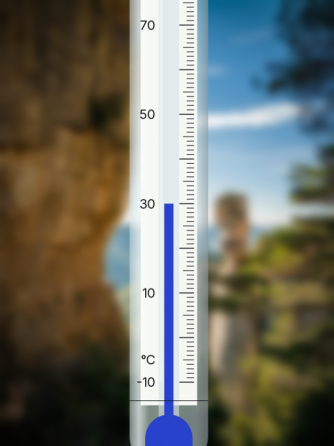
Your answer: 30 °C
